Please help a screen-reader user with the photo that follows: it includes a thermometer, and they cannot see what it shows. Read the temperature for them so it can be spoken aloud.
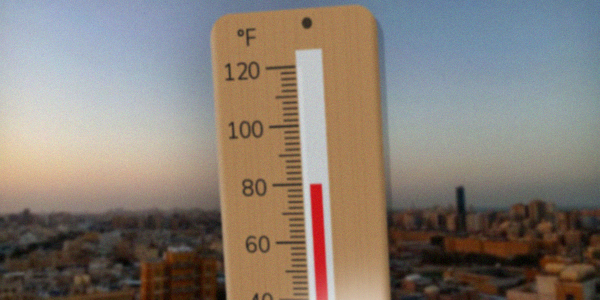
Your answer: 80 °F
